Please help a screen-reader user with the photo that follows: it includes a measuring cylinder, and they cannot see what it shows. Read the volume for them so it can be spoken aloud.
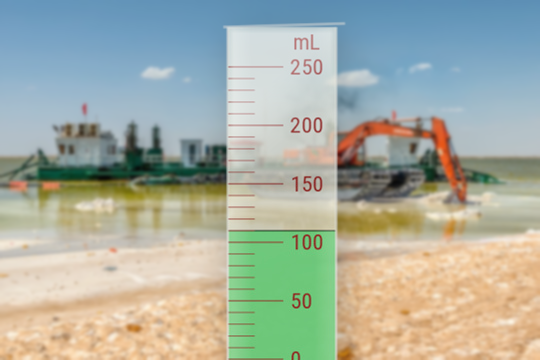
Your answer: 110 mL
